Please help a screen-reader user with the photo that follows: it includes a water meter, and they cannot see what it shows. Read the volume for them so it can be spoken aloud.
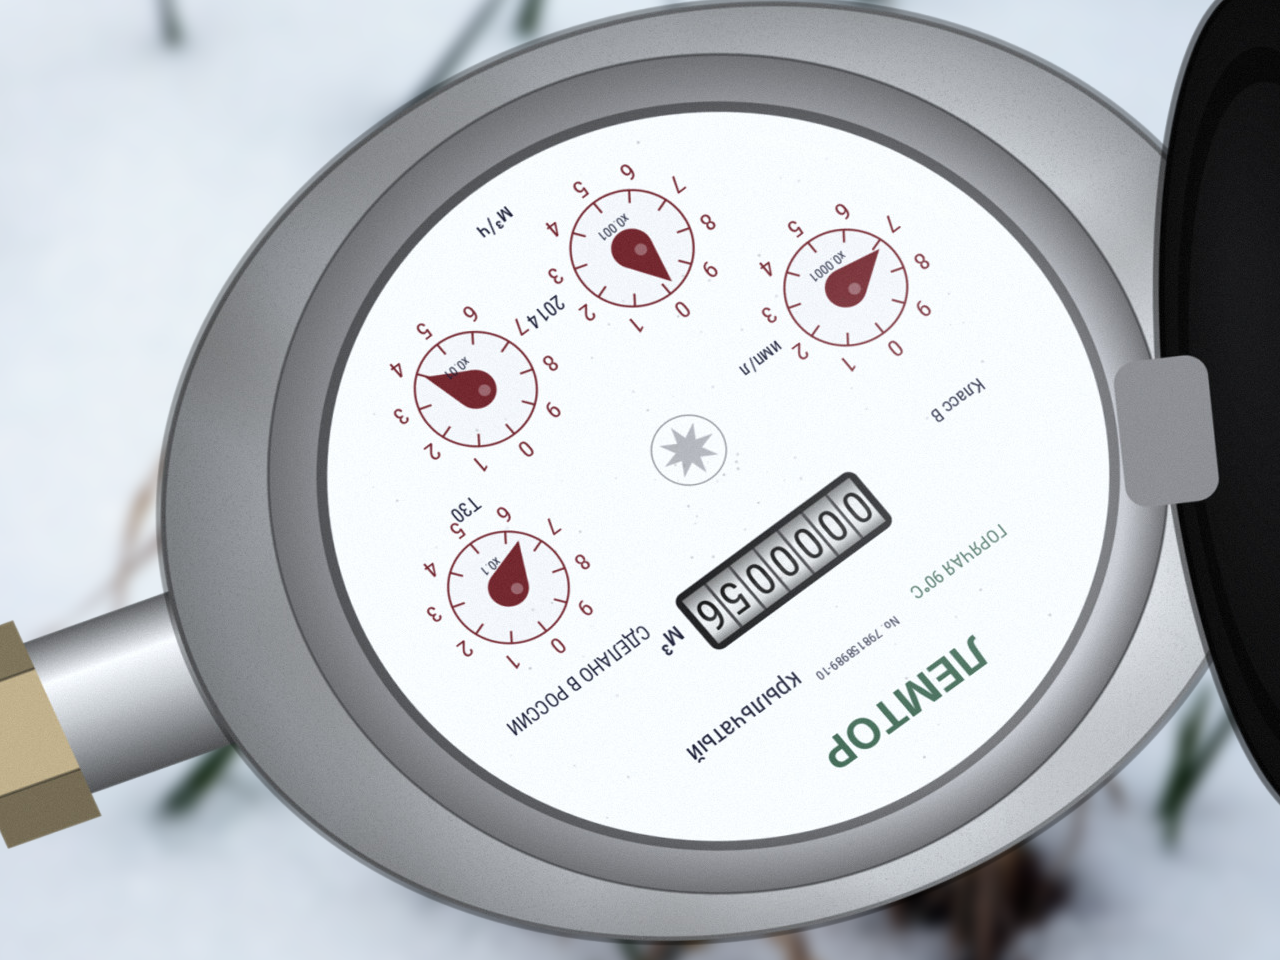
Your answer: 56.6397 m³
